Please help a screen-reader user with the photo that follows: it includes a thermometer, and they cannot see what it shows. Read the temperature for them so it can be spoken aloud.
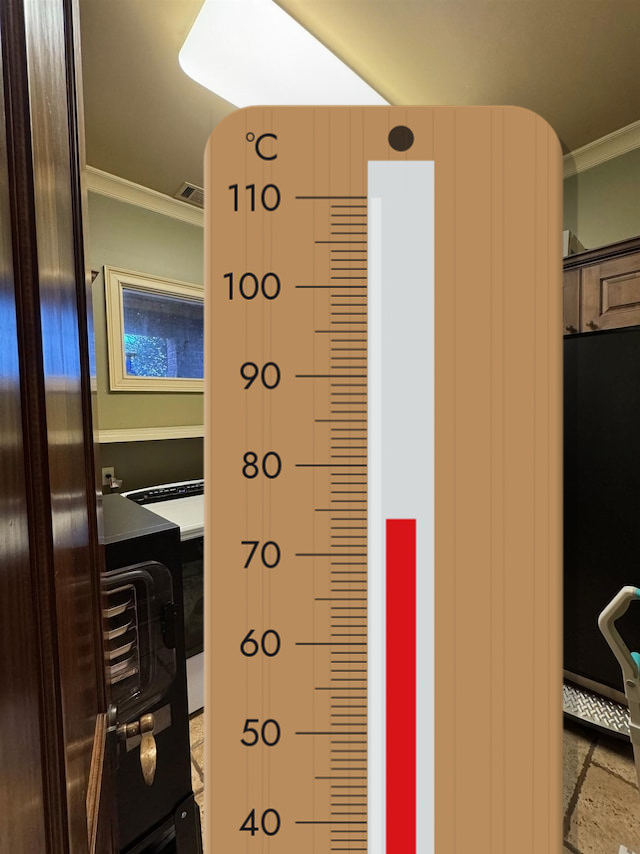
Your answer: 74 °C
